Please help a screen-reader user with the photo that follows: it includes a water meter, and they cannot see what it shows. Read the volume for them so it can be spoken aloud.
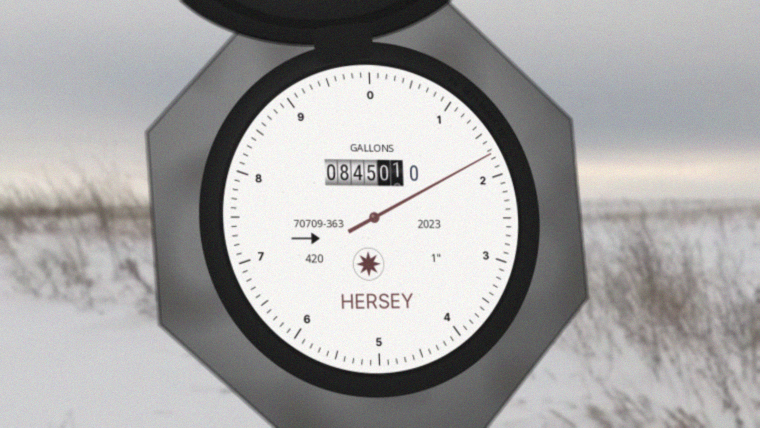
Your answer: 845011.7 gal
